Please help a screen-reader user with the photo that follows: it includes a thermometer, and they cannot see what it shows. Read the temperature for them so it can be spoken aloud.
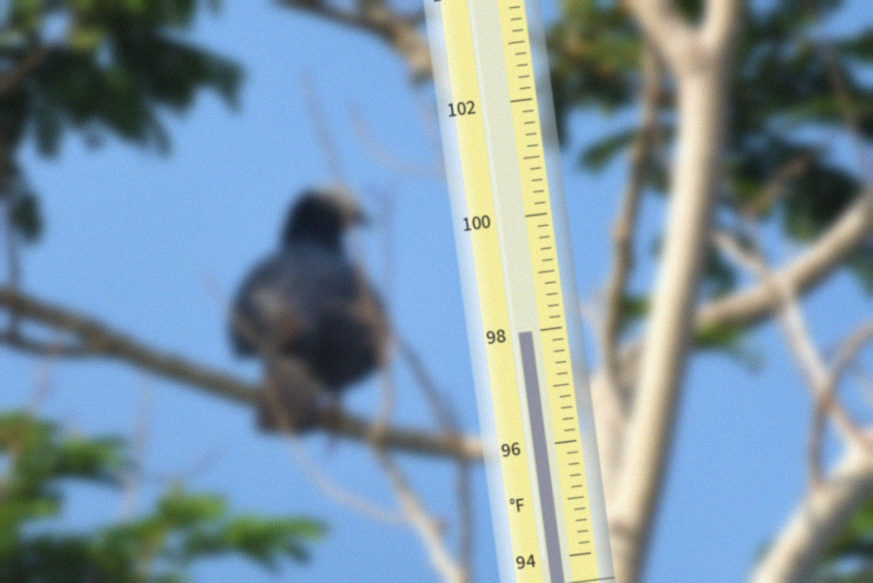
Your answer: 98 °F
